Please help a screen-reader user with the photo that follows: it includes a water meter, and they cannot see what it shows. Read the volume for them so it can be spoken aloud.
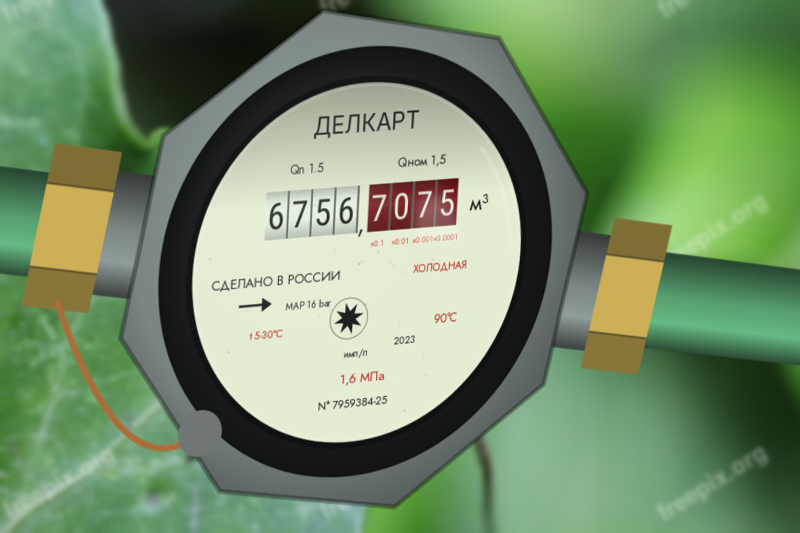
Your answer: 6756.7075 m³
